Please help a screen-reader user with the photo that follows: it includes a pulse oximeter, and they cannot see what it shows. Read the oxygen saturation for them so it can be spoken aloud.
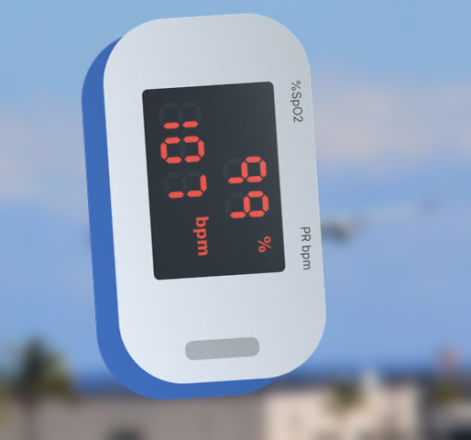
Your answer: 99 %
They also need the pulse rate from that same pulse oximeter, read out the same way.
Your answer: 107 bpm
